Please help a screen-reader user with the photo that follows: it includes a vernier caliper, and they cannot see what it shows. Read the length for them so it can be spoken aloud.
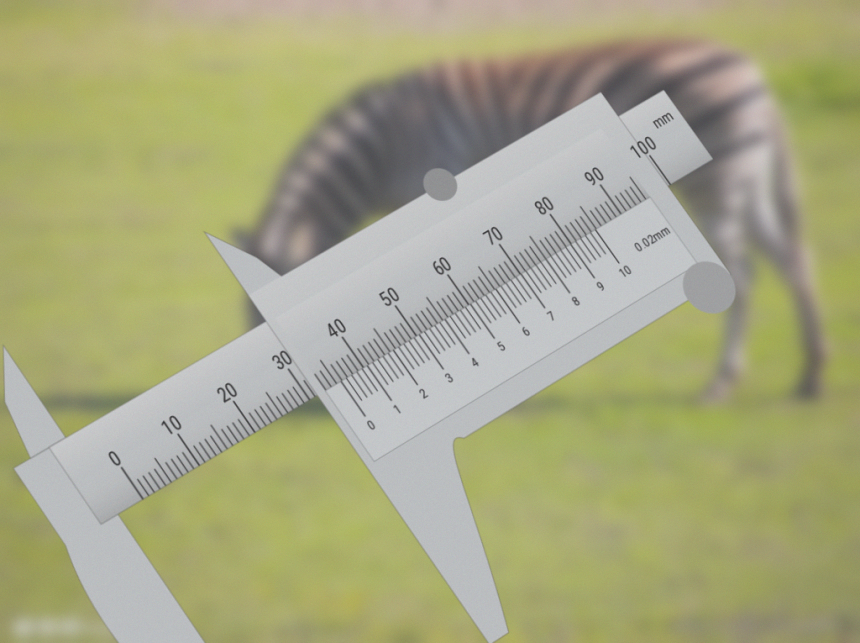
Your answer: 35.8 mm
